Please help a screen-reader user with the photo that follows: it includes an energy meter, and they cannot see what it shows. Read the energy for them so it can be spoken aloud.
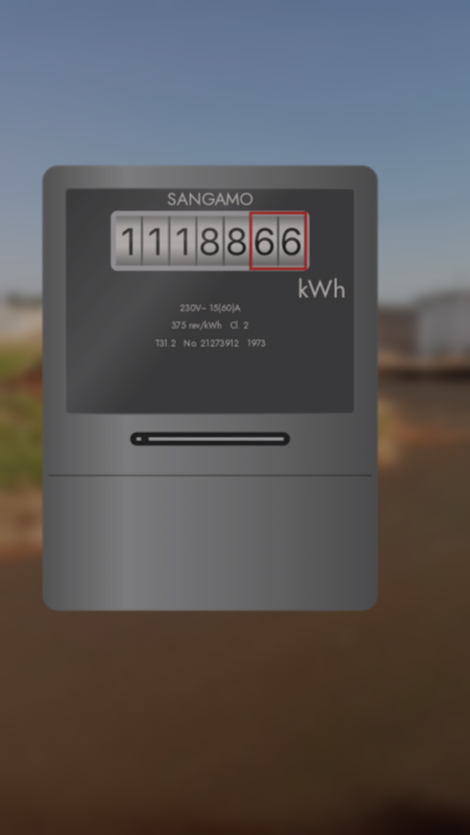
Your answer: 11188.66 kWh
